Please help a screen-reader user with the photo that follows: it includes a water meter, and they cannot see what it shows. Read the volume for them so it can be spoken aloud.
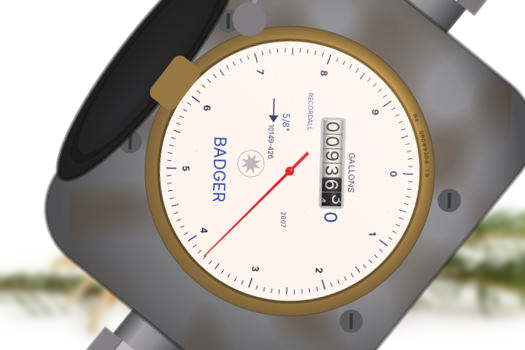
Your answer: 93633.7 gal
